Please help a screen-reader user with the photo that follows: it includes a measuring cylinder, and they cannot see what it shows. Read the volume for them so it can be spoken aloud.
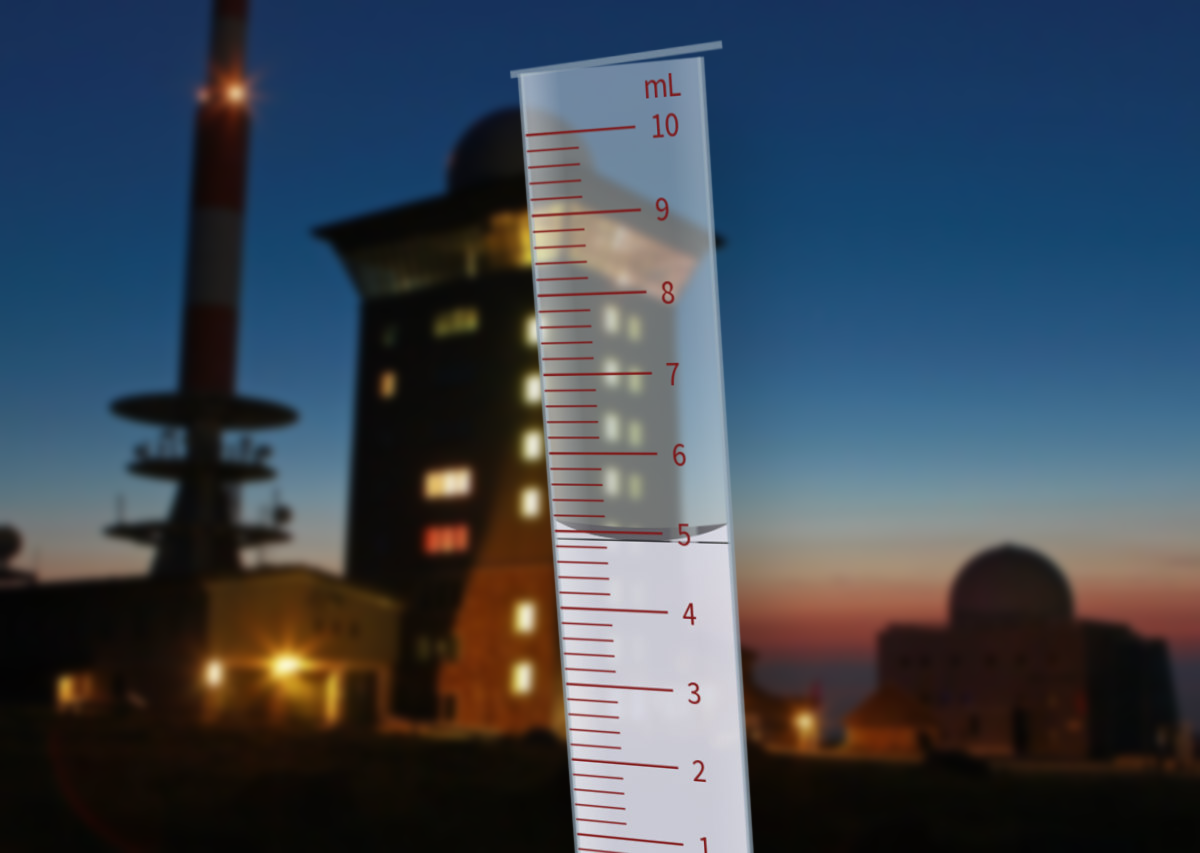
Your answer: 4.9 mL
